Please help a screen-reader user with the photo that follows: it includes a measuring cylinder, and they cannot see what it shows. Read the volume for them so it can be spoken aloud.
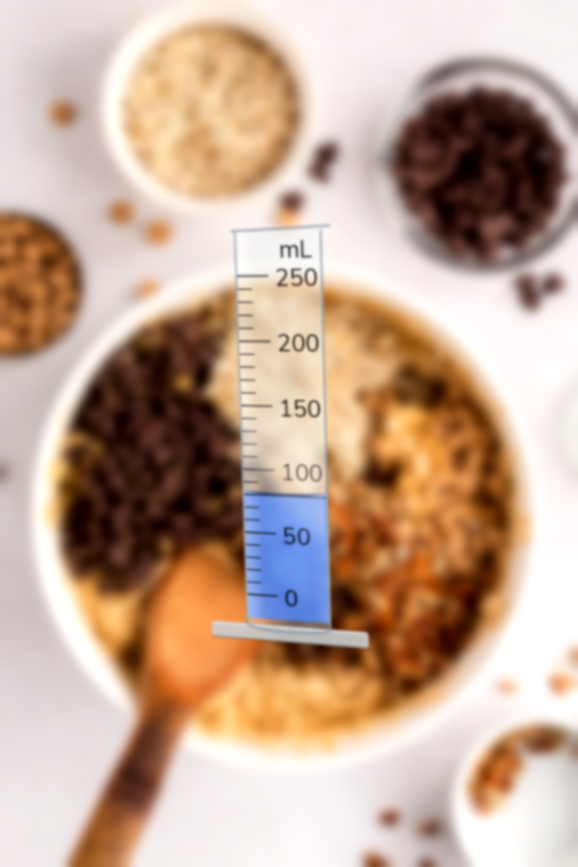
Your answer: 80 mL
